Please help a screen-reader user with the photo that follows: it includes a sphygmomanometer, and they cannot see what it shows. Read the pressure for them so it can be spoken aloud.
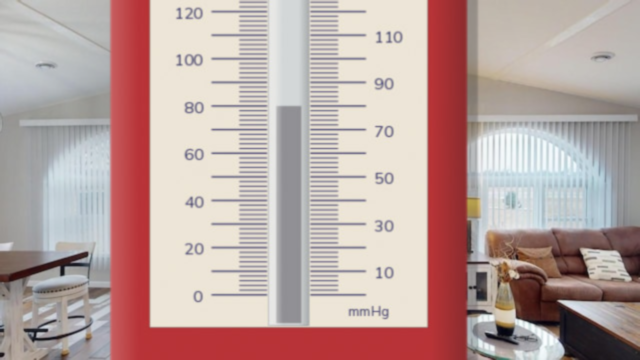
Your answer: 80 mmHg
